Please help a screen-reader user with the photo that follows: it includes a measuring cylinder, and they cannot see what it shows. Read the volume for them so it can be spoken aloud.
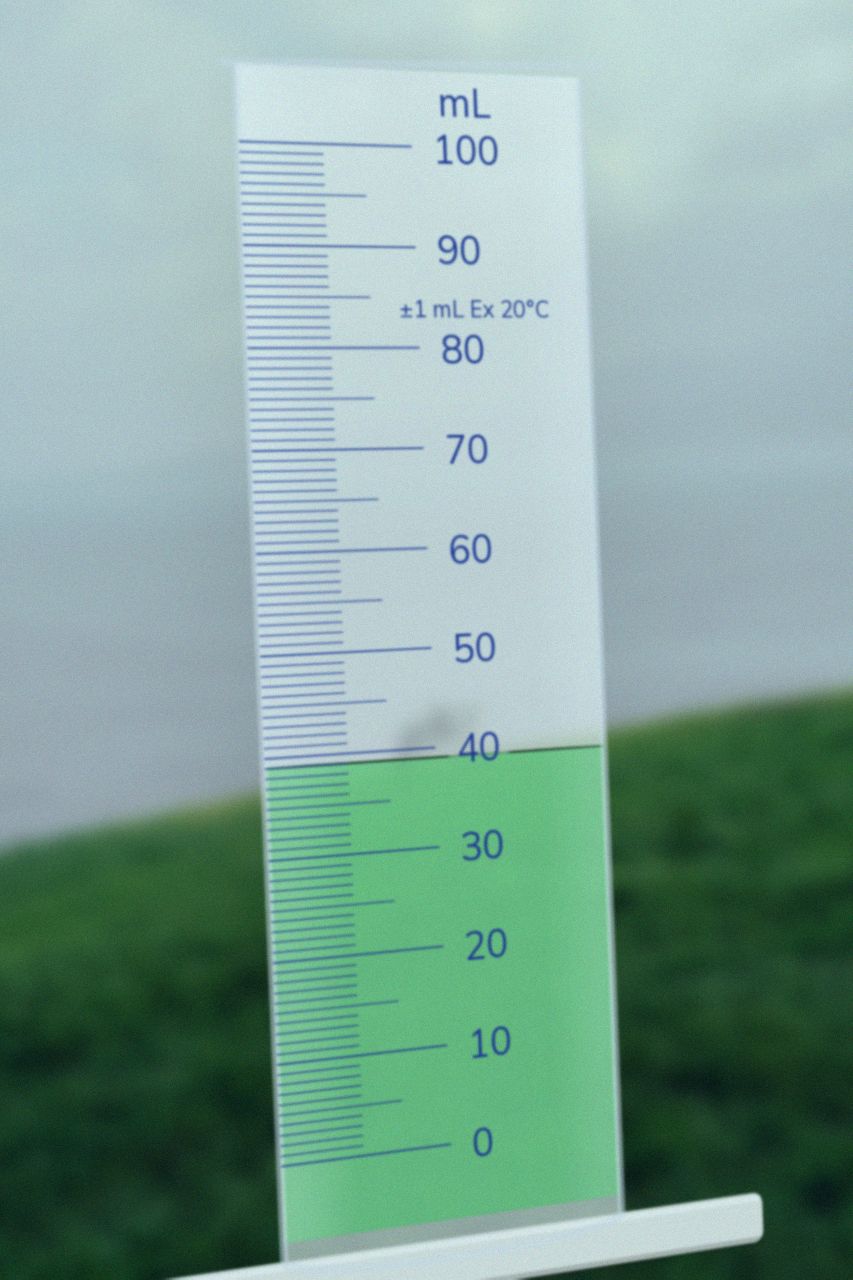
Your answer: 39 mL
